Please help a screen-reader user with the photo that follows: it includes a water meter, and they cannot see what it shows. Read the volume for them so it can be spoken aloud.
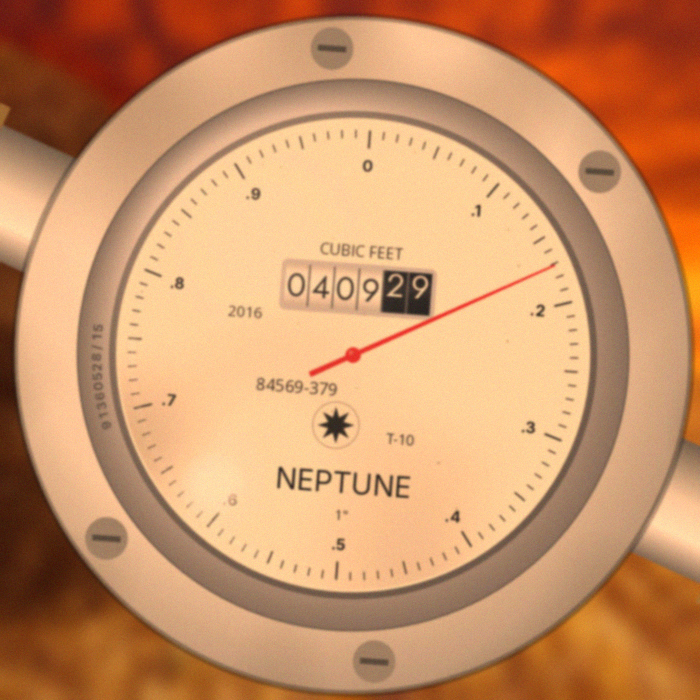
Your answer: 40929.17 ft³
